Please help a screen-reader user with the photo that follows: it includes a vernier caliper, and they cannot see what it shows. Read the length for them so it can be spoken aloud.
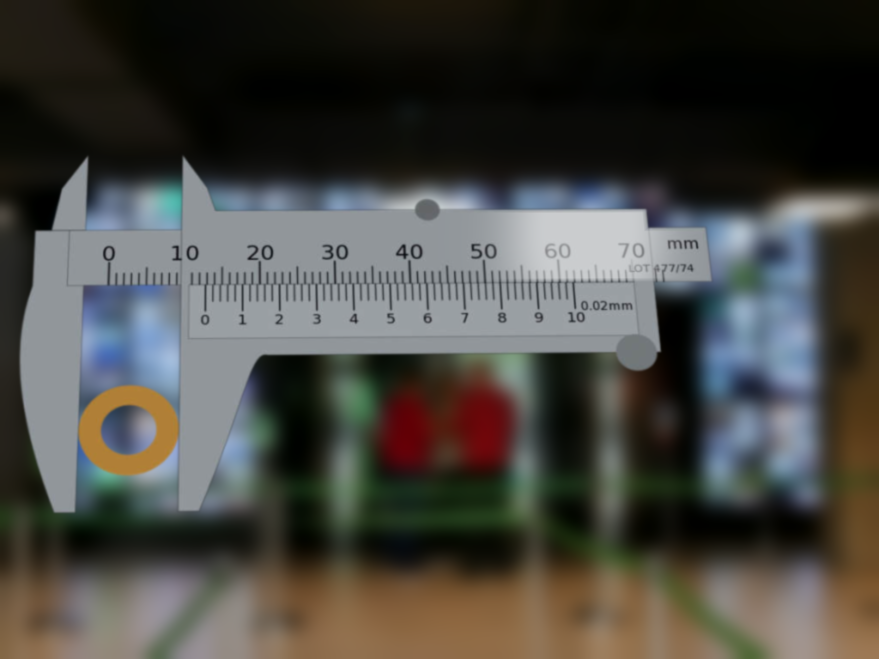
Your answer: 12.8 mm
